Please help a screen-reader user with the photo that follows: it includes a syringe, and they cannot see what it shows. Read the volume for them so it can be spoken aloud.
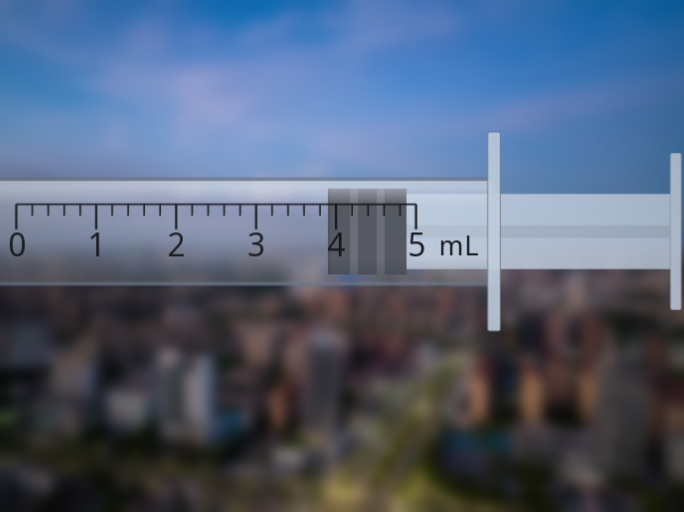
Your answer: 3.9 mL
